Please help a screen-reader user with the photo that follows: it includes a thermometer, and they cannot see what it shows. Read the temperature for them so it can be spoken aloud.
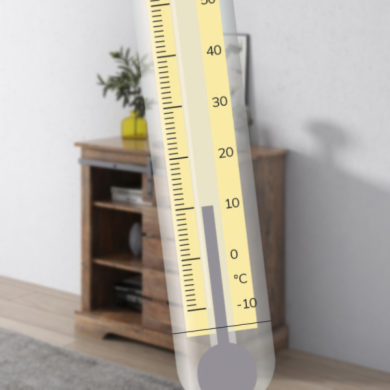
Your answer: 10 °C
